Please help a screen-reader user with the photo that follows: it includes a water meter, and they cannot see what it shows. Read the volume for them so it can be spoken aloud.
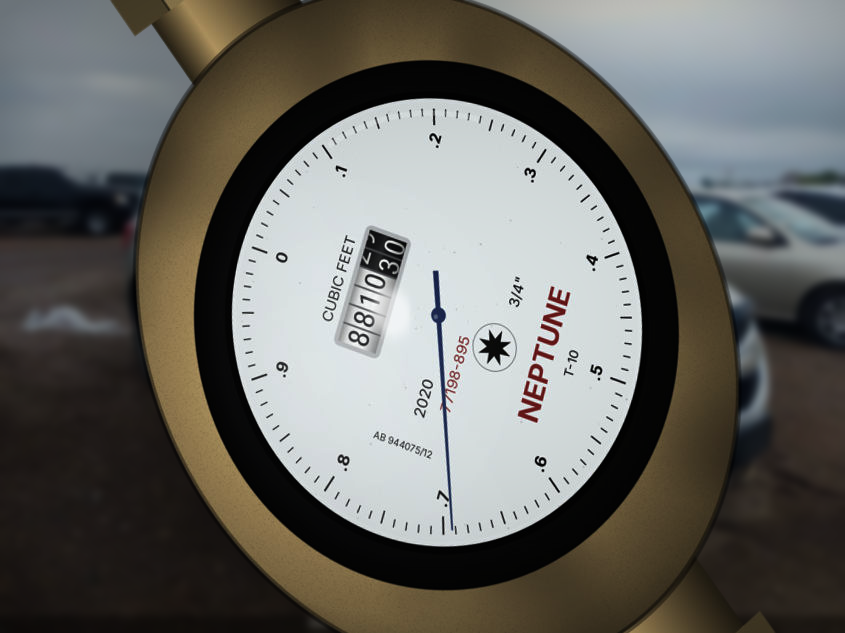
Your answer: 881029.69 ft³
